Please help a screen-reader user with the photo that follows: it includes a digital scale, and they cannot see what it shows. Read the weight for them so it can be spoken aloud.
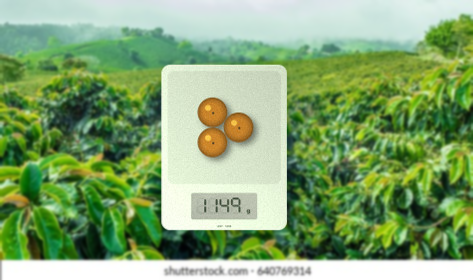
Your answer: 1149 g
